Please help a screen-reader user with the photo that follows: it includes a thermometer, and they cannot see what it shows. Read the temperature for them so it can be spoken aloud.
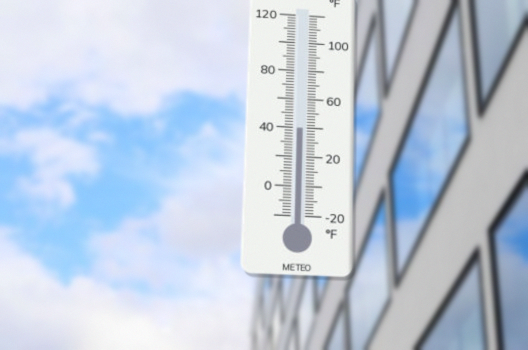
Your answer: 40 °F
